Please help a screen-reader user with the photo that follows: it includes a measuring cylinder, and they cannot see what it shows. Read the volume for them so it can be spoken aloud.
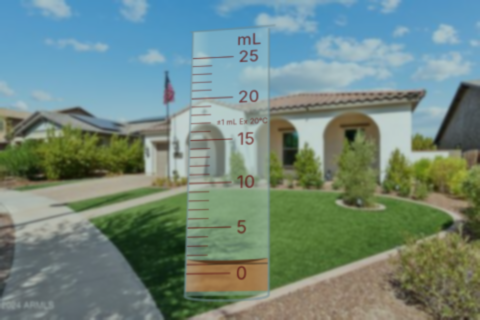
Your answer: 1 mL
